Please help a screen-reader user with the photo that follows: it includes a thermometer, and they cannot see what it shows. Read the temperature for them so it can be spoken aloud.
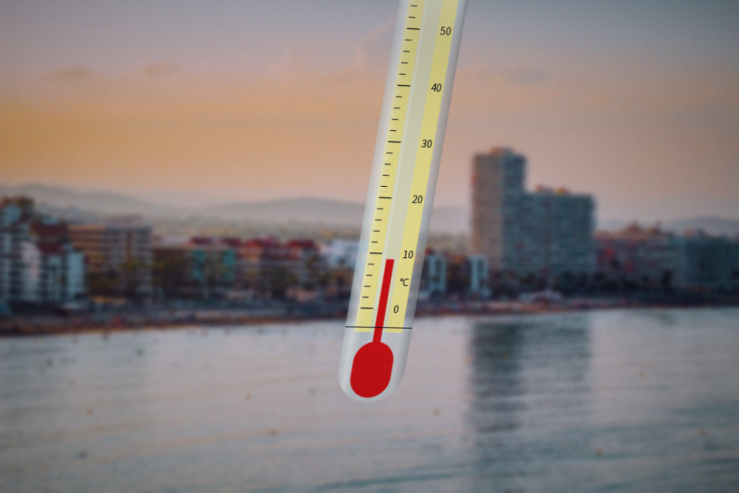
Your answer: 9 °C
